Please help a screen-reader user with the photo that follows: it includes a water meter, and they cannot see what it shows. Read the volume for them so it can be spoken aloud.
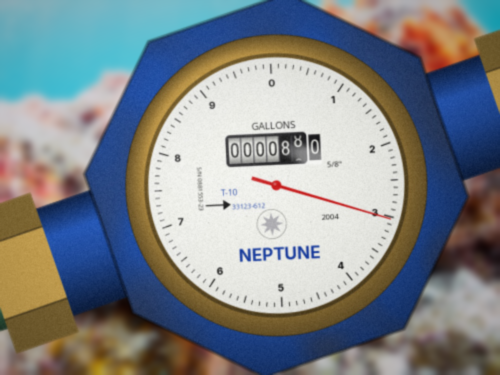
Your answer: 883.0 gal
